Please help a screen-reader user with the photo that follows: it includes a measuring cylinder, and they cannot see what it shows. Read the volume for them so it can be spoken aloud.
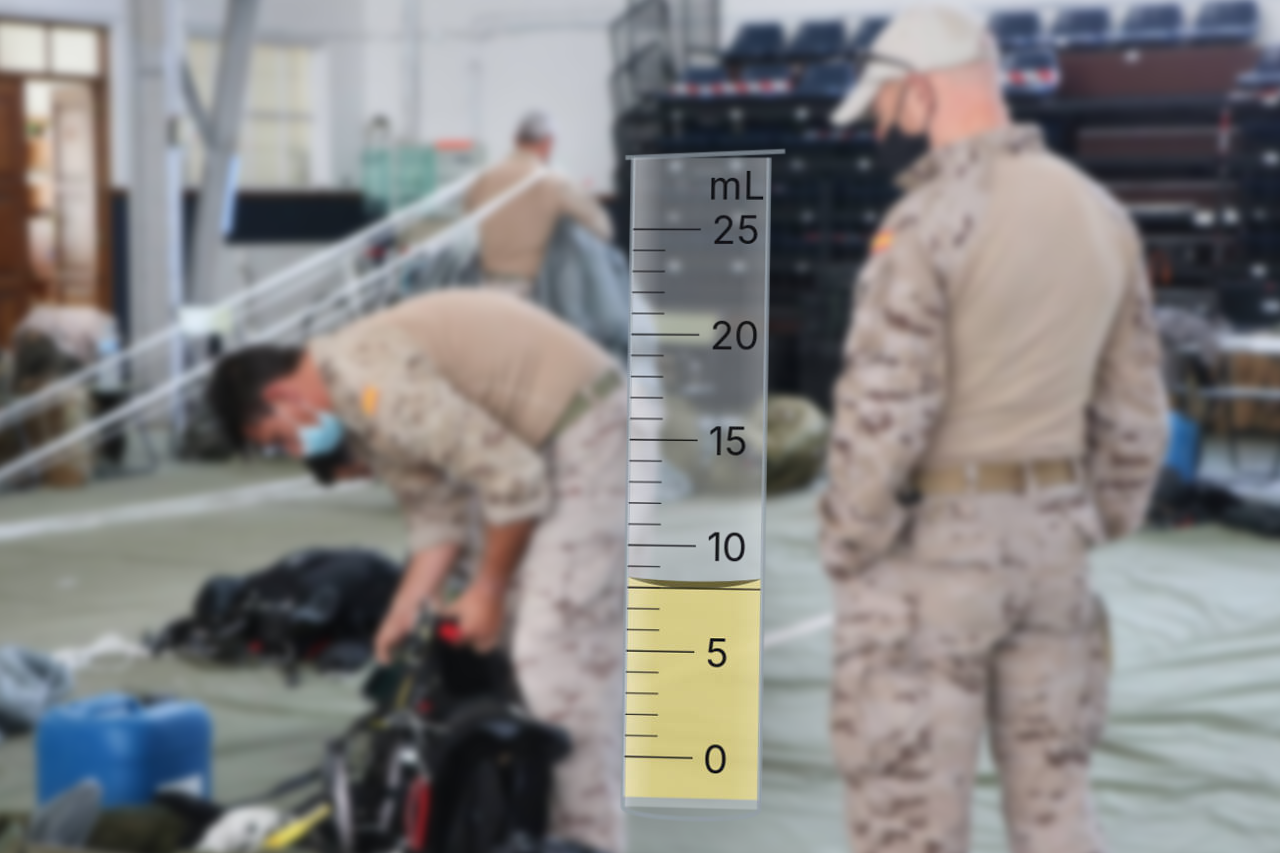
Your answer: 8 mL
